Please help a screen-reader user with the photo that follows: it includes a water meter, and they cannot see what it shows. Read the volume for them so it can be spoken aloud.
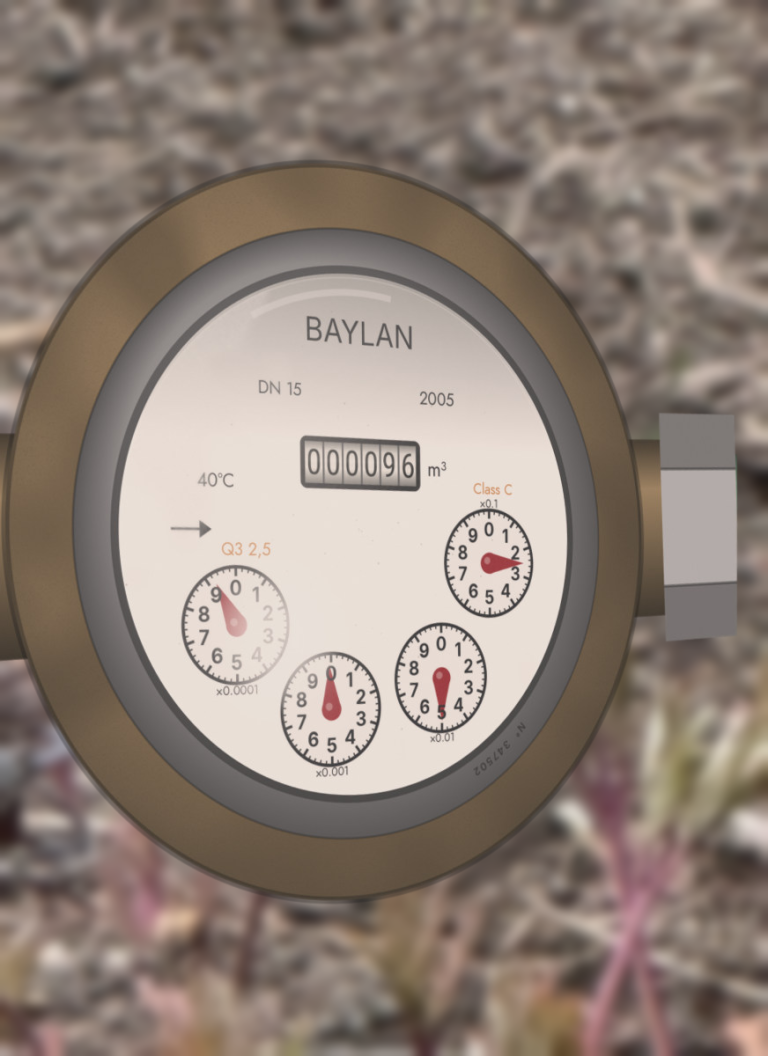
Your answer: 96.2499 m³
